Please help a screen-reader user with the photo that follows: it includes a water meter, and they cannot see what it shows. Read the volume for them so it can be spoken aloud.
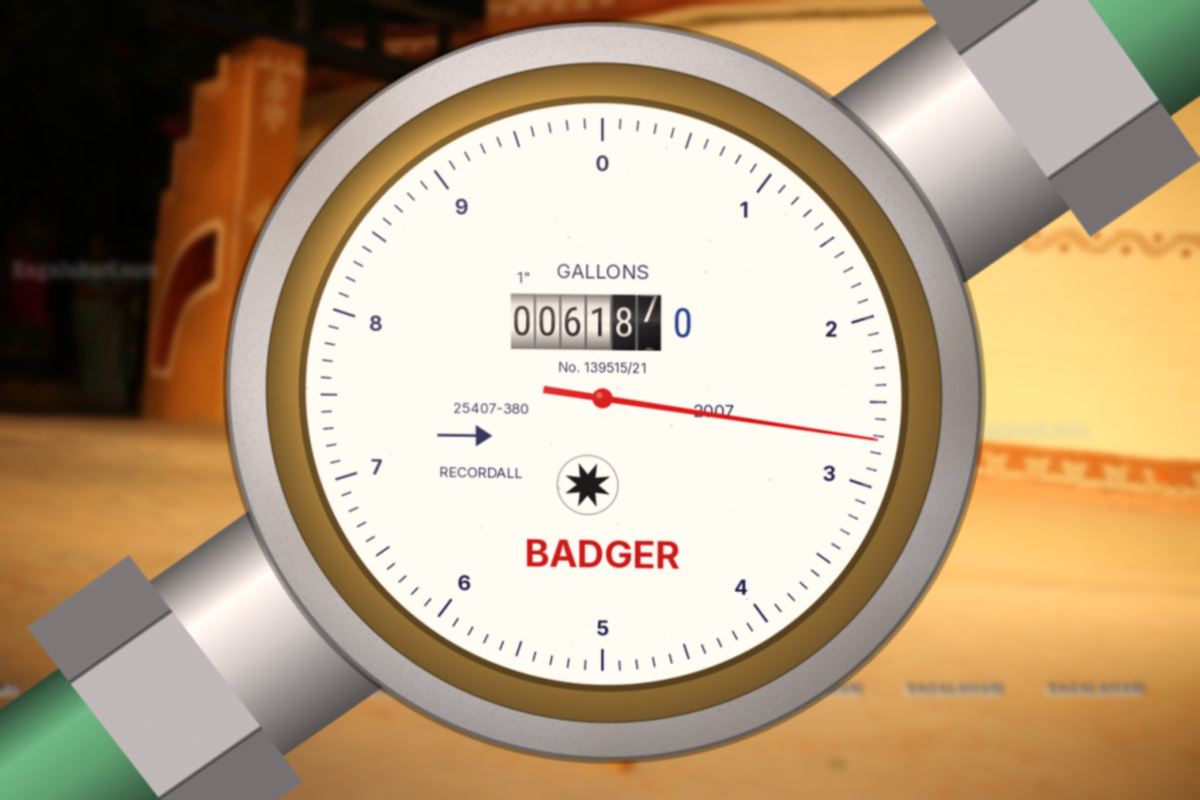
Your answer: 61872.7 gal
